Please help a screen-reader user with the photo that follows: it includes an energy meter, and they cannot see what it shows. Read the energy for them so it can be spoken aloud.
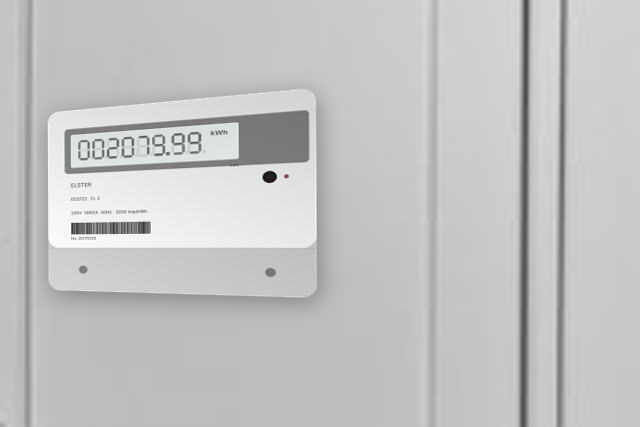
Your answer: 2079.99 kWh
